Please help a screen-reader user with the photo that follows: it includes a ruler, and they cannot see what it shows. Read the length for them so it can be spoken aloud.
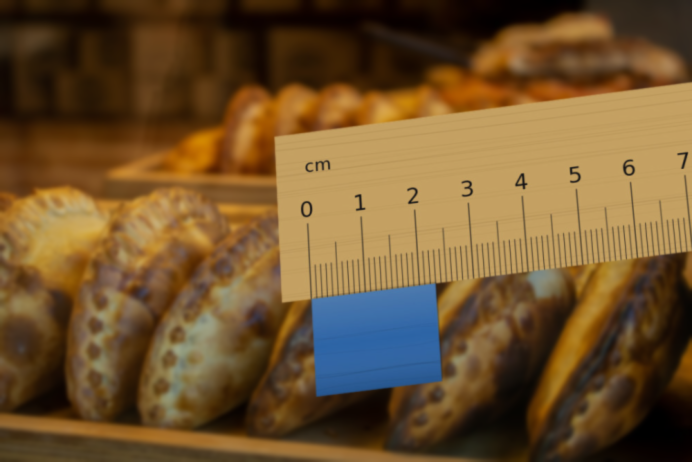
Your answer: 2.3 cm
